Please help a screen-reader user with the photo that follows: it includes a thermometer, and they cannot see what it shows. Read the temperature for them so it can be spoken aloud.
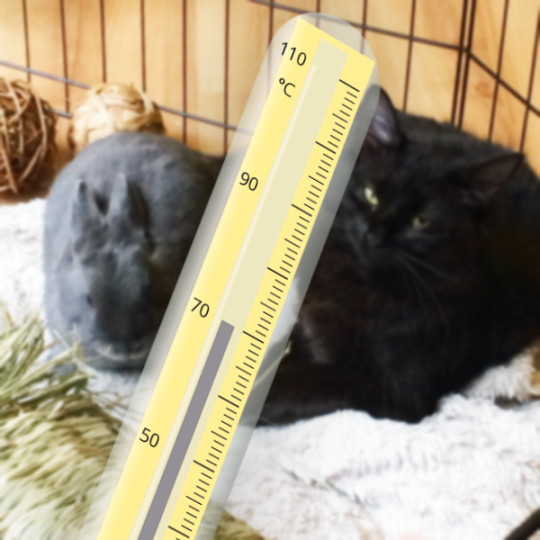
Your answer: 70 °C
